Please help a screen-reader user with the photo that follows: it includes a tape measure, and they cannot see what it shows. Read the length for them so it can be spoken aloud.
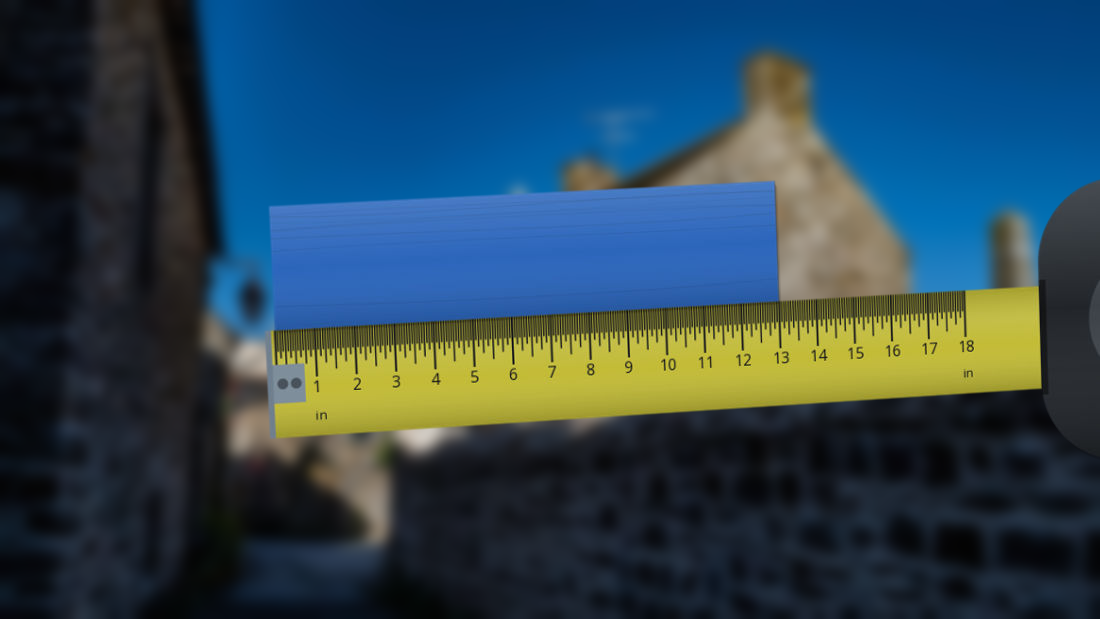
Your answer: 13 in
